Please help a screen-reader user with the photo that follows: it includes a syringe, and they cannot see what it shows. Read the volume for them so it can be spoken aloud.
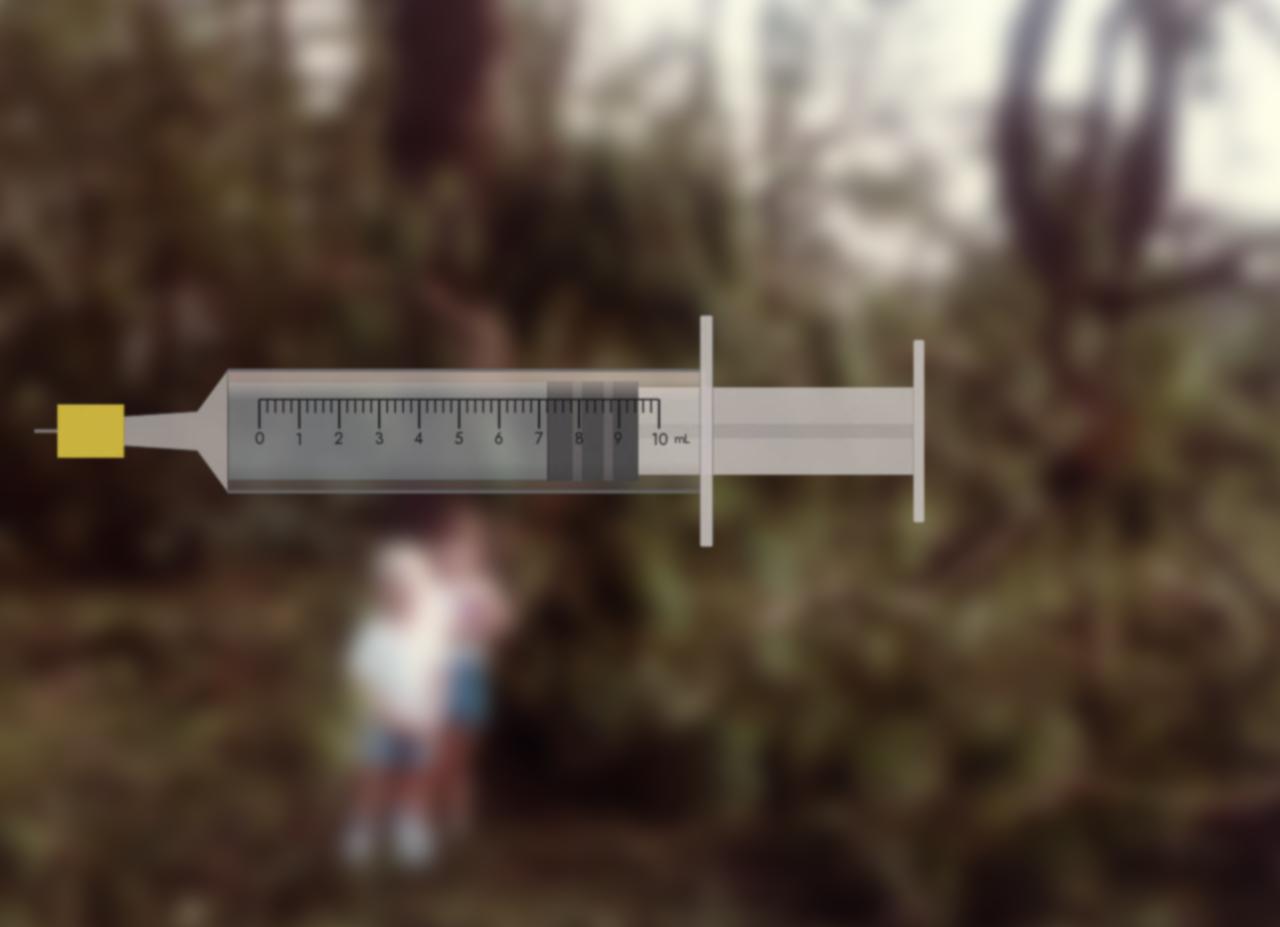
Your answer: 7.2 mL
